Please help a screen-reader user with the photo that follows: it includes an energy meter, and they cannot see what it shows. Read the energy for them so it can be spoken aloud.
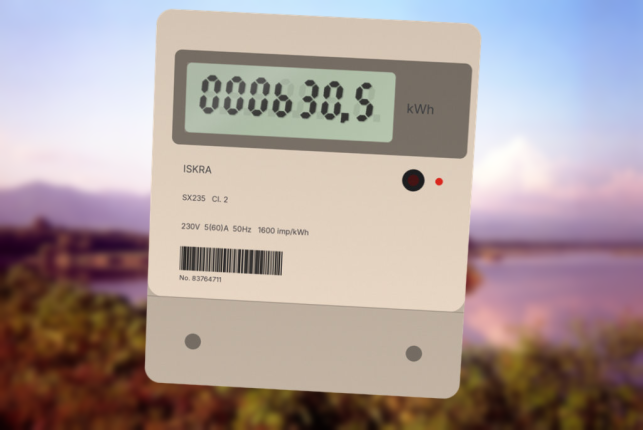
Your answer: 630.5 kWh
